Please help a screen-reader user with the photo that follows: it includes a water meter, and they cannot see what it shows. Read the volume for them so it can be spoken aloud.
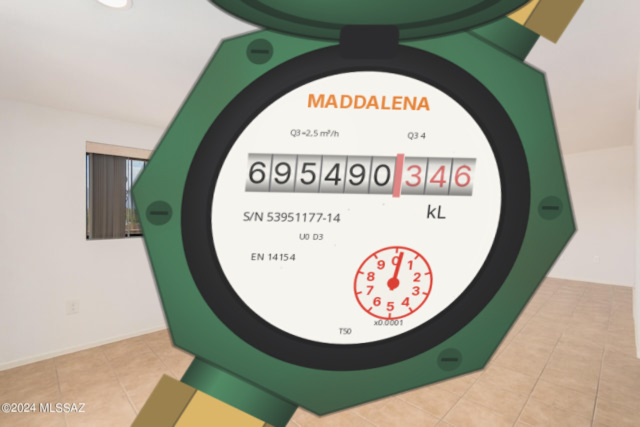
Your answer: 695490.3460 kL
